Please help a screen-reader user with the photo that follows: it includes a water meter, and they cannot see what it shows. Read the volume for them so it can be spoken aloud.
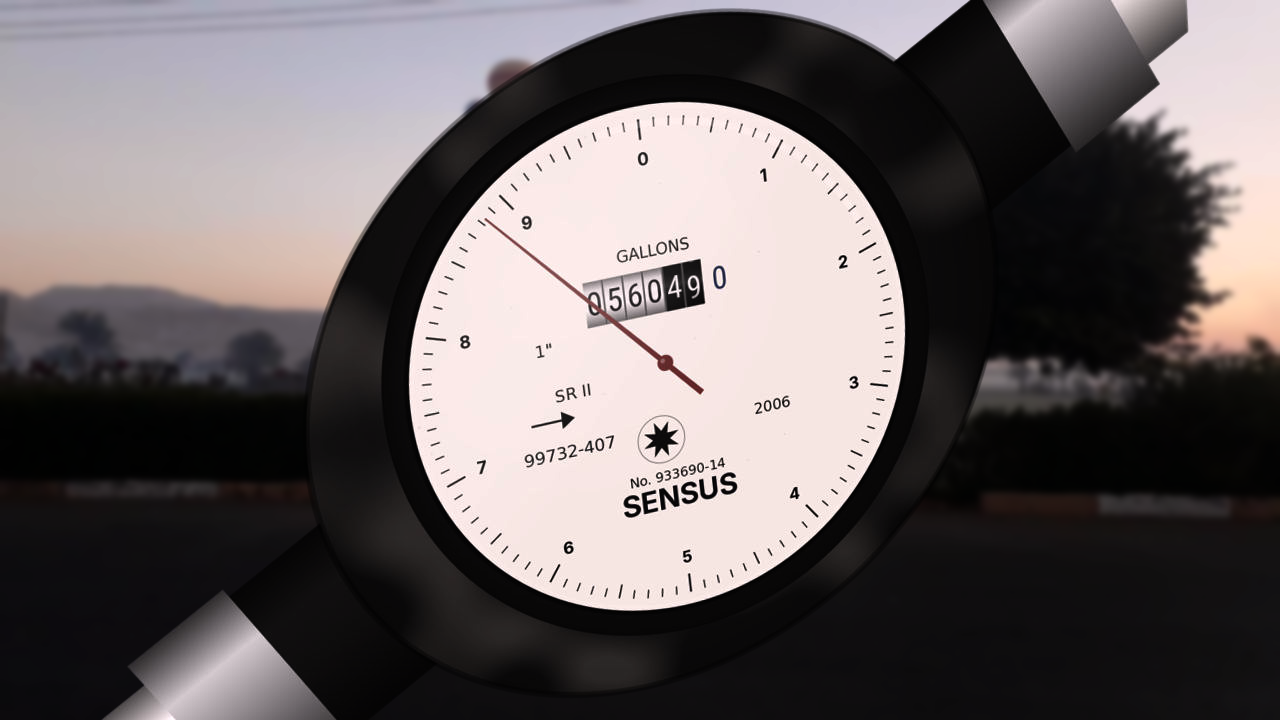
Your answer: 560488.8 gal
